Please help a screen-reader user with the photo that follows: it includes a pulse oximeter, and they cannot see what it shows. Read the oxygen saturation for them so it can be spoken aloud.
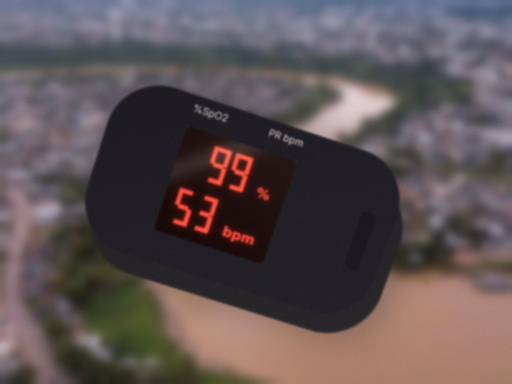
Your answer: 99 %
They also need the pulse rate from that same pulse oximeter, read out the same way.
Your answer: 53 bpm
